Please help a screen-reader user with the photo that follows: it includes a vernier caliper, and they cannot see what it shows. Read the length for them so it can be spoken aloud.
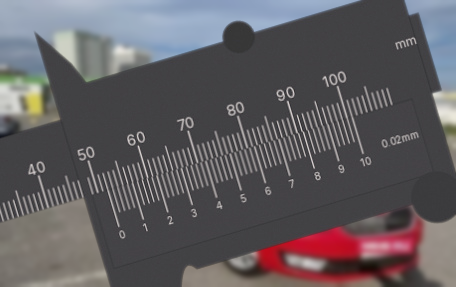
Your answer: 52.0 mm
